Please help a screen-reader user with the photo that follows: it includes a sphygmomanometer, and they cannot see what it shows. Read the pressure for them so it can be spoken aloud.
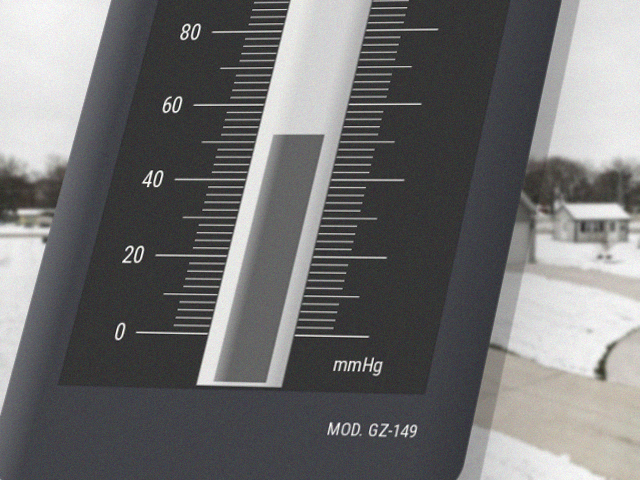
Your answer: 52 mmHg
